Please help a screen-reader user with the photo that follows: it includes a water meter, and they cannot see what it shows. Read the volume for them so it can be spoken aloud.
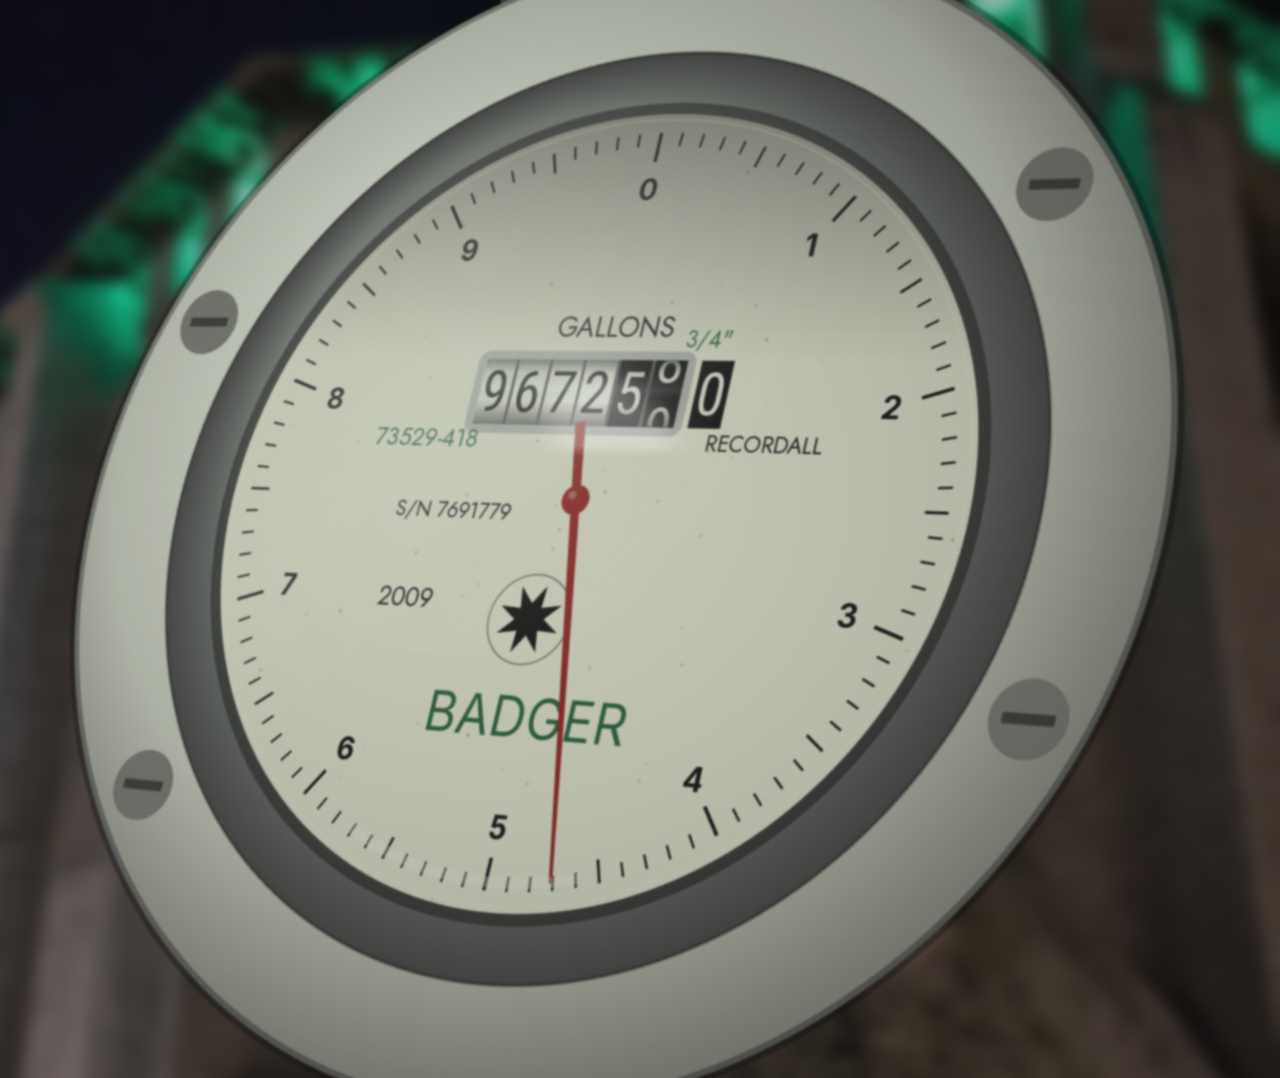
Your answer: 9672584.7 gal
